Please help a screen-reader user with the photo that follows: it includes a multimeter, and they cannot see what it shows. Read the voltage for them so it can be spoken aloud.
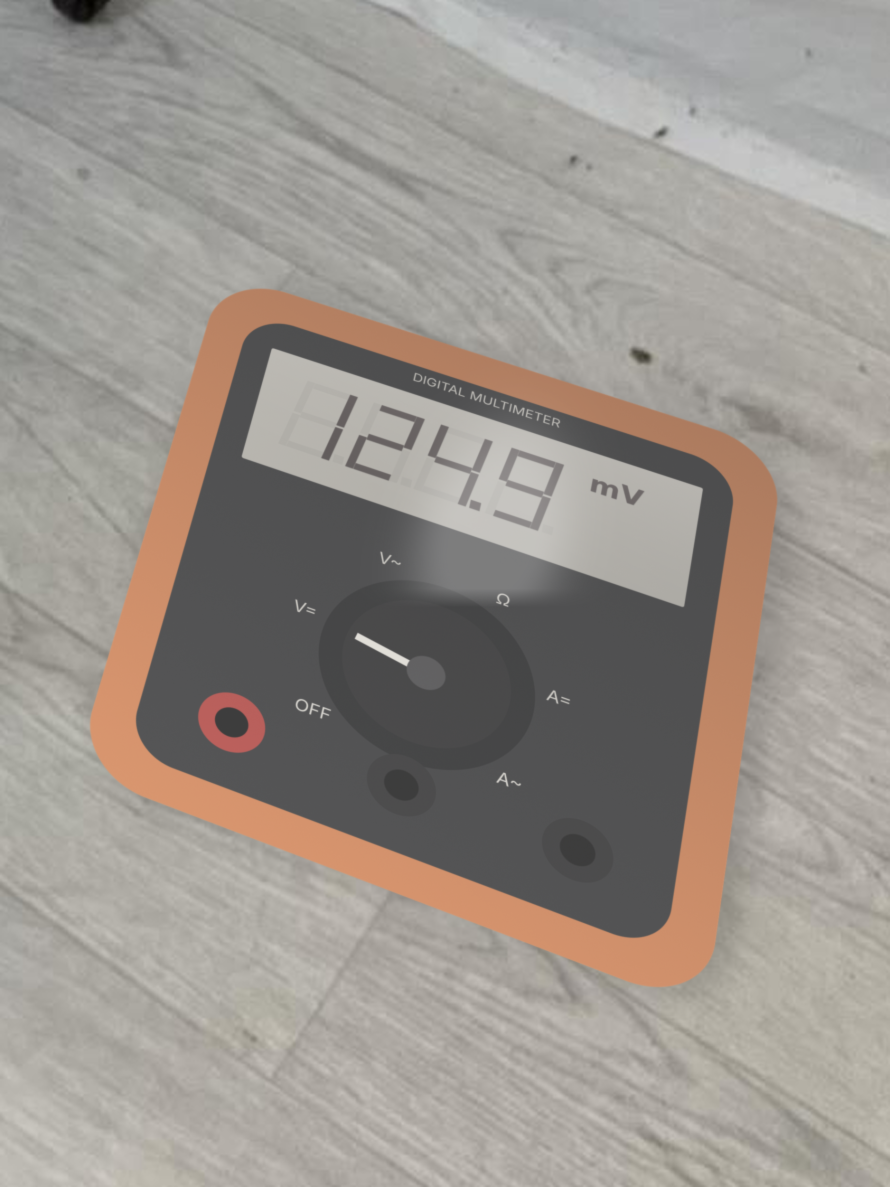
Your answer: 124.9 mV
